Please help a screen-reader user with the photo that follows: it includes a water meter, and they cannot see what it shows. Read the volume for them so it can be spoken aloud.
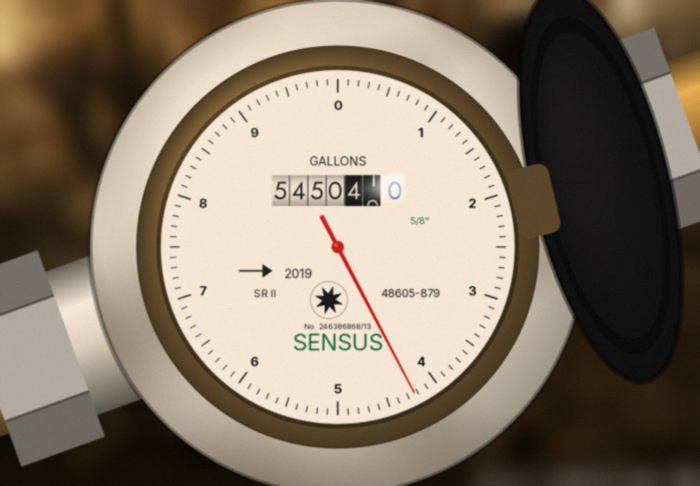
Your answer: 5450414.2 gal
